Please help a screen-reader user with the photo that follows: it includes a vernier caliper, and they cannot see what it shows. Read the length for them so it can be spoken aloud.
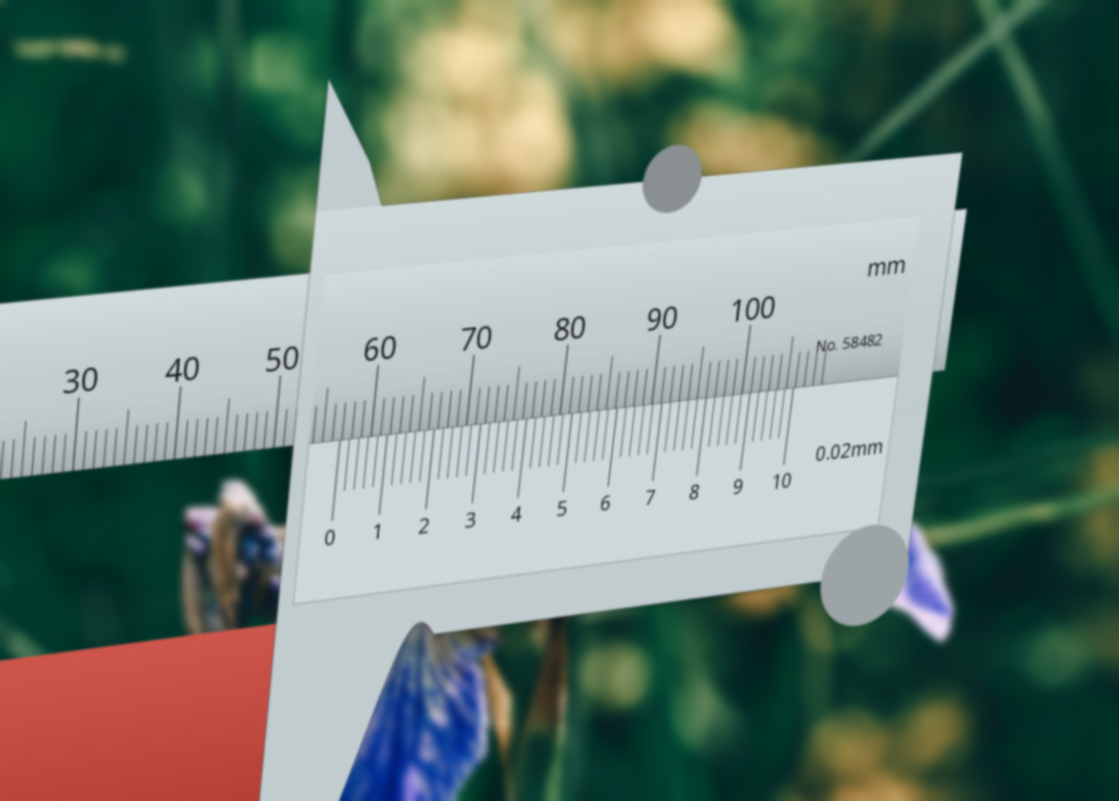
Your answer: 56.8 mm
